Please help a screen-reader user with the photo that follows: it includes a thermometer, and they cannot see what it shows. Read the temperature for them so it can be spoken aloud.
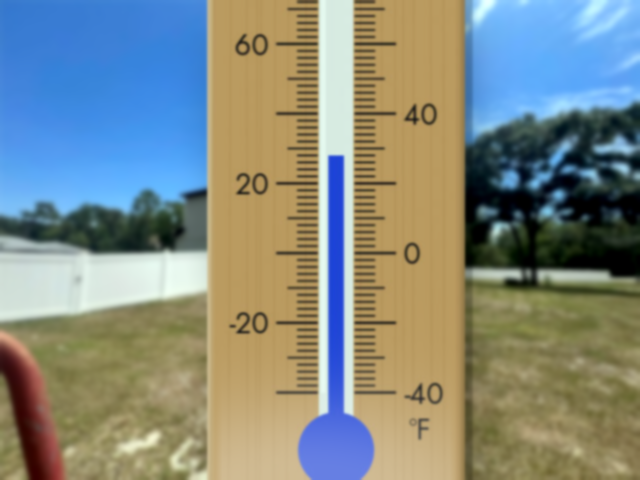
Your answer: 28 °F
